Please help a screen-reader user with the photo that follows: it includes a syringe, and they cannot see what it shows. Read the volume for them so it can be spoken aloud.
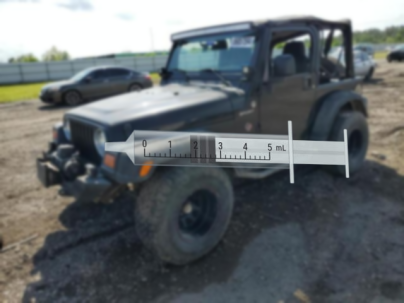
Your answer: 1.8 mL
